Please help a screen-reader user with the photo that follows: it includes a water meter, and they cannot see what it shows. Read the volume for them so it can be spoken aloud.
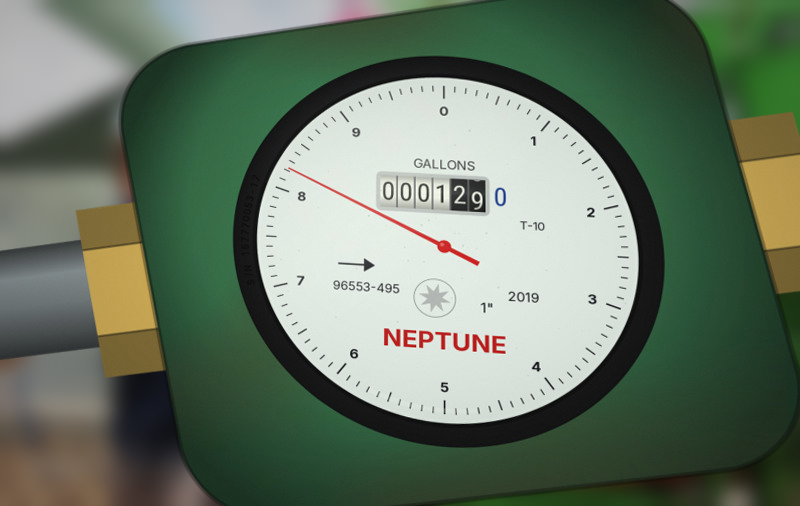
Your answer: 1288.2 gal
